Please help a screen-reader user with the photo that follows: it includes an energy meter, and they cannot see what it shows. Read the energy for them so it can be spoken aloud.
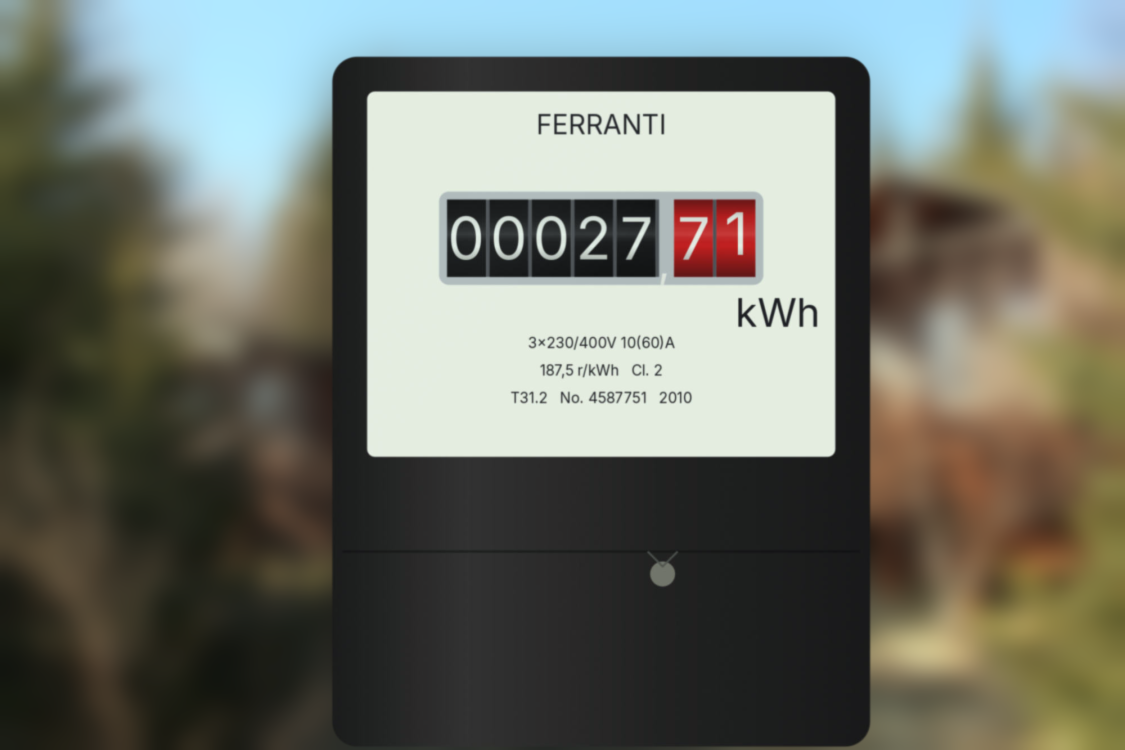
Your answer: 27.71 kWh
